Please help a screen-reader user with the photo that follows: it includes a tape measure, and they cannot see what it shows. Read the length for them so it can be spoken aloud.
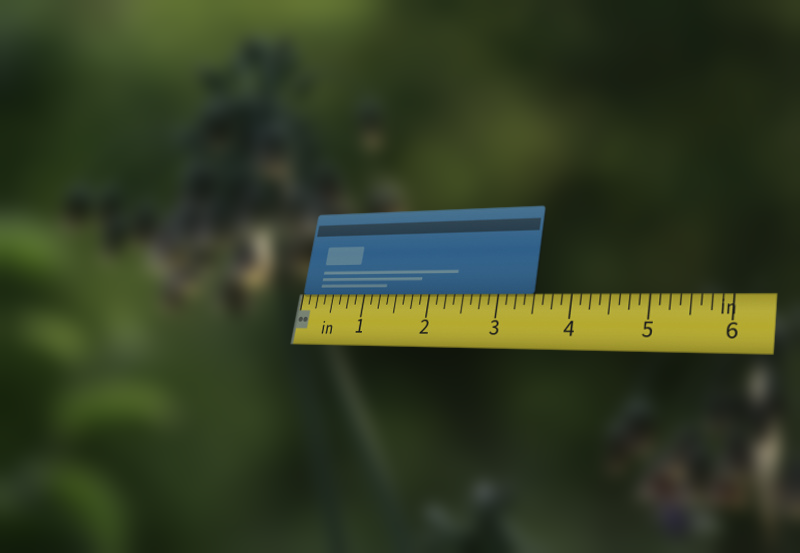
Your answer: 3.5 in
